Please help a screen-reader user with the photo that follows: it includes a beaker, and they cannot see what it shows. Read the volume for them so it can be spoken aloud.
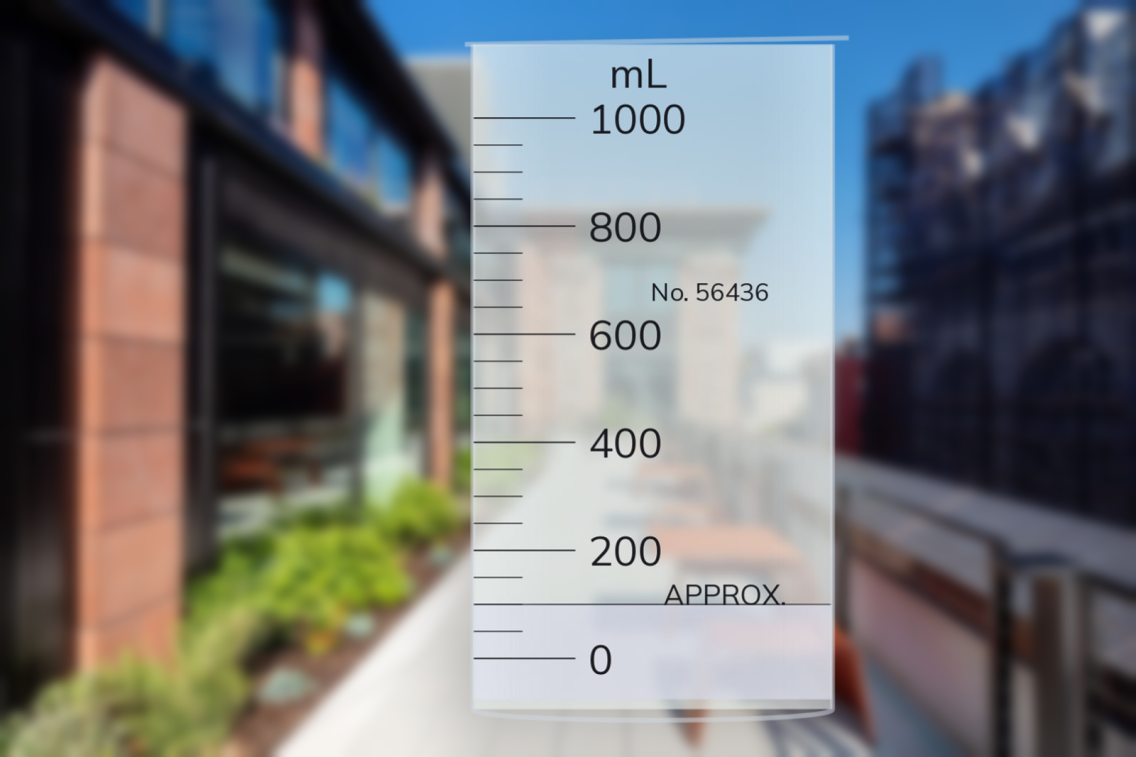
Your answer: 100 mL
